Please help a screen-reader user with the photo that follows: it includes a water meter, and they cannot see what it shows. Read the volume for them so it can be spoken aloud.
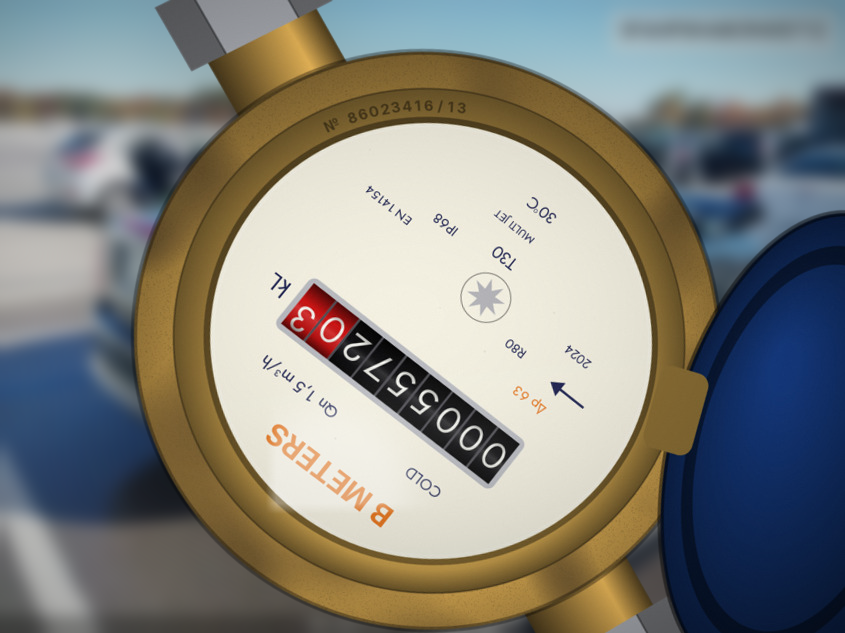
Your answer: 5572.03 kL
